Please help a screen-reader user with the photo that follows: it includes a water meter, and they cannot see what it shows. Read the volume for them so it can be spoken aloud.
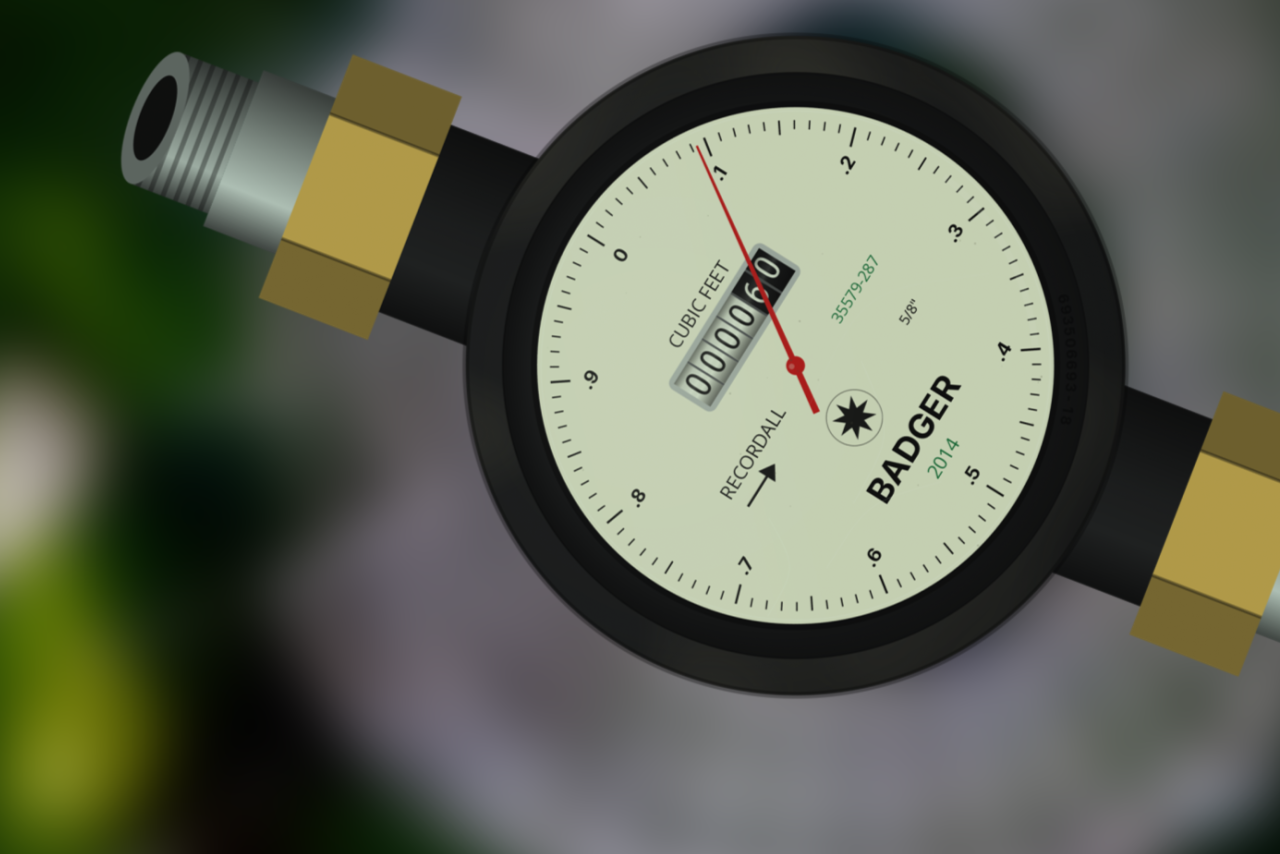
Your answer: 60.09 ft³
